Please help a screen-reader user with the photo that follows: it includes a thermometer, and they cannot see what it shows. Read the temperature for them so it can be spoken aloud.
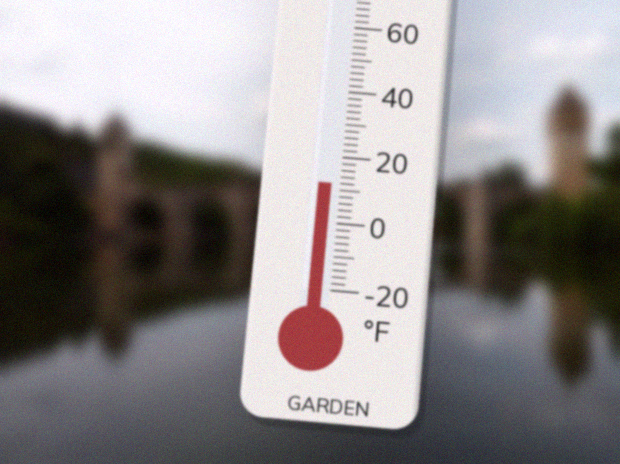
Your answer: 12 °F
